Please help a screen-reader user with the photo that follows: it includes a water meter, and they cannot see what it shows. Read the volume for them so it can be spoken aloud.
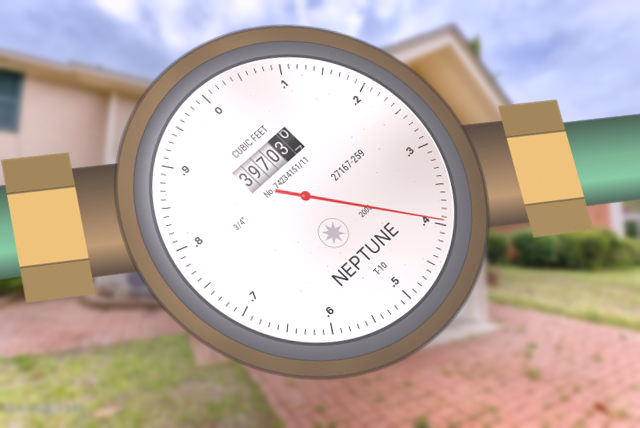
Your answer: 397036.39 ft³
